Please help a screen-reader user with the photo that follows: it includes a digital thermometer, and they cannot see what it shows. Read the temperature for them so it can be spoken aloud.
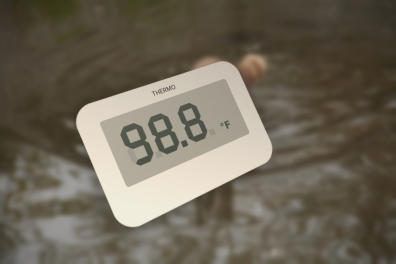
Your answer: 98.8 °F
